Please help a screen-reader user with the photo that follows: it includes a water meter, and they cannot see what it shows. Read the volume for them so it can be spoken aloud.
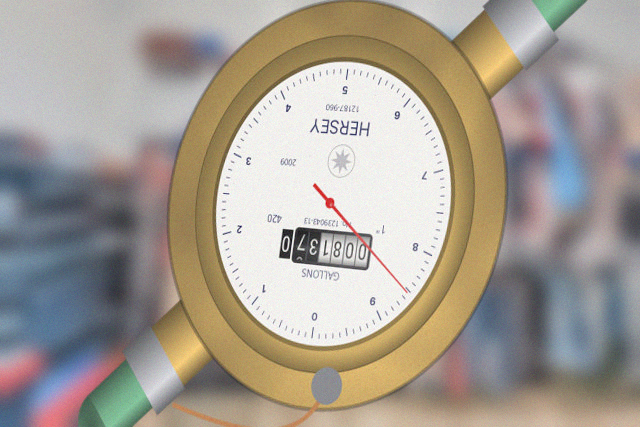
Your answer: 81368.5 gal
